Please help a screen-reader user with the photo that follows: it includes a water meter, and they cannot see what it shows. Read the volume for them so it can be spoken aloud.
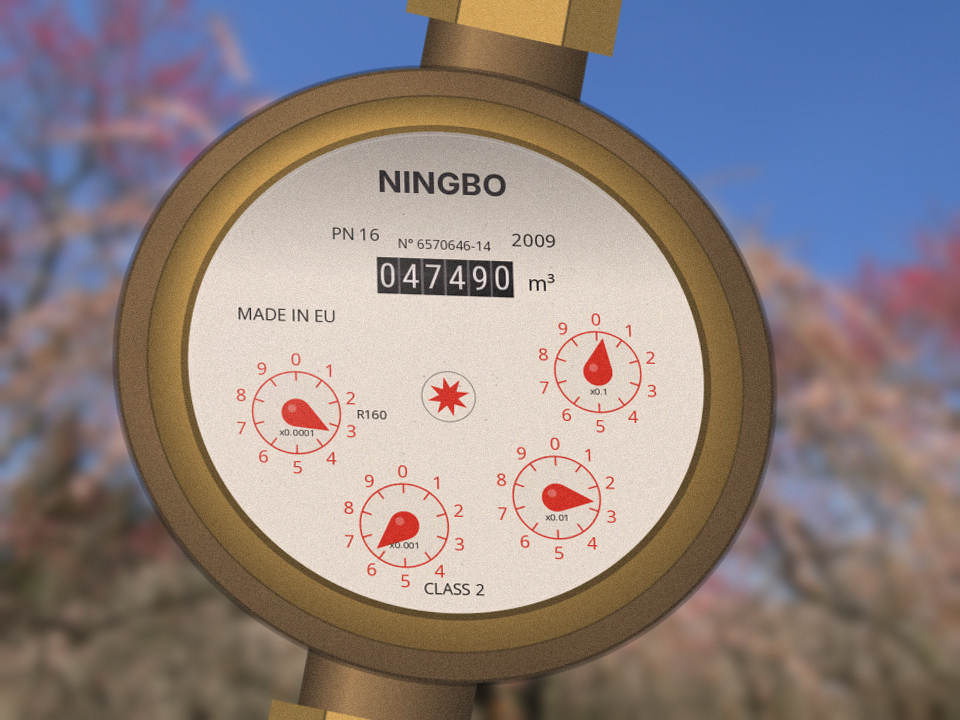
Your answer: 47490.0263 m³
